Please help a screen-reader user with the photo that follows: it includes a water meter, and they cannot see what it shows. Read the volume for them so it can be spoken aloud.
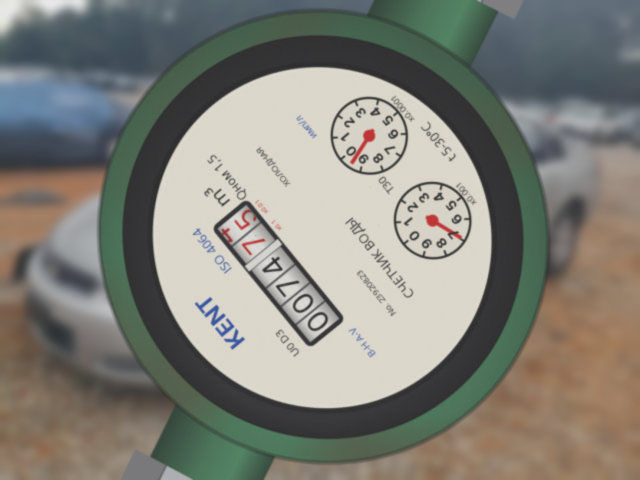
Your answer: 74.7469 m³
